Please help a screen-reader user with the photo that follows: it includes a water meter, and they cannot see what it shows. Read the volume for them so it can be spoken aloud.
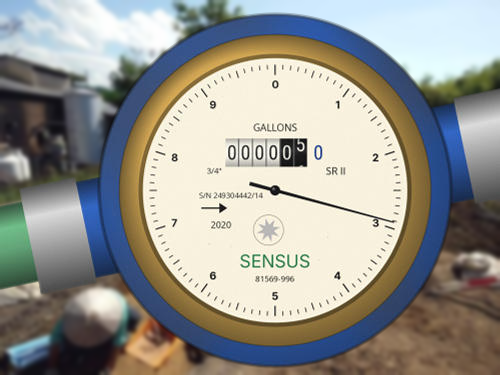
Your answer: 52.9 gal
